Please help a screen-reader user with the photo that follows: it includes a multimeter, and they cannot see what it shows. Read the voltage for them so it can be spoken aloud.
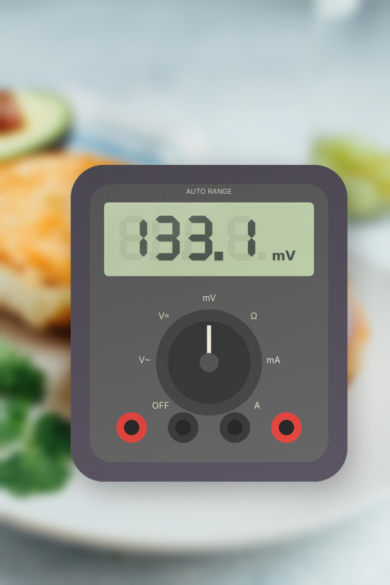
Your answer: 133.1 mV
